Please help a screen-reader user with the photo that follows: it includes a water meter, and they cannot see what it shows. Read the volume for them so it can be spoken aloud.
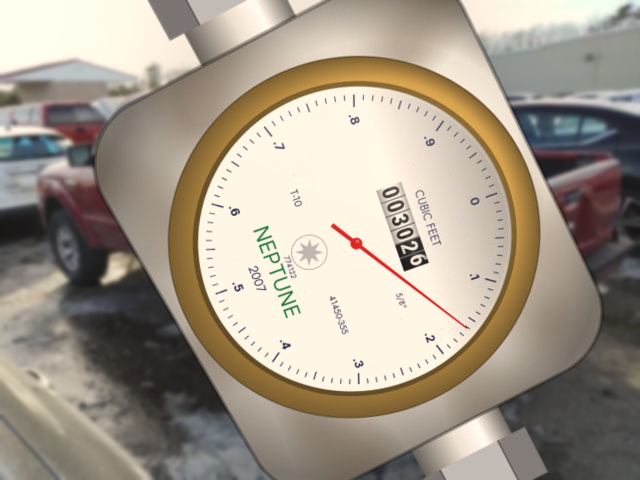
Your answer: 3026.16 ft³
